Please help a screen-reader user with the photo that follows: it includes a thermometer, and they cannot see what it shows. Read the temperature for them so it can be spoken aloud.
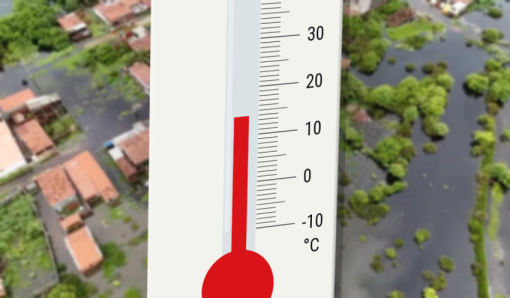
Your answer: 14 °C
